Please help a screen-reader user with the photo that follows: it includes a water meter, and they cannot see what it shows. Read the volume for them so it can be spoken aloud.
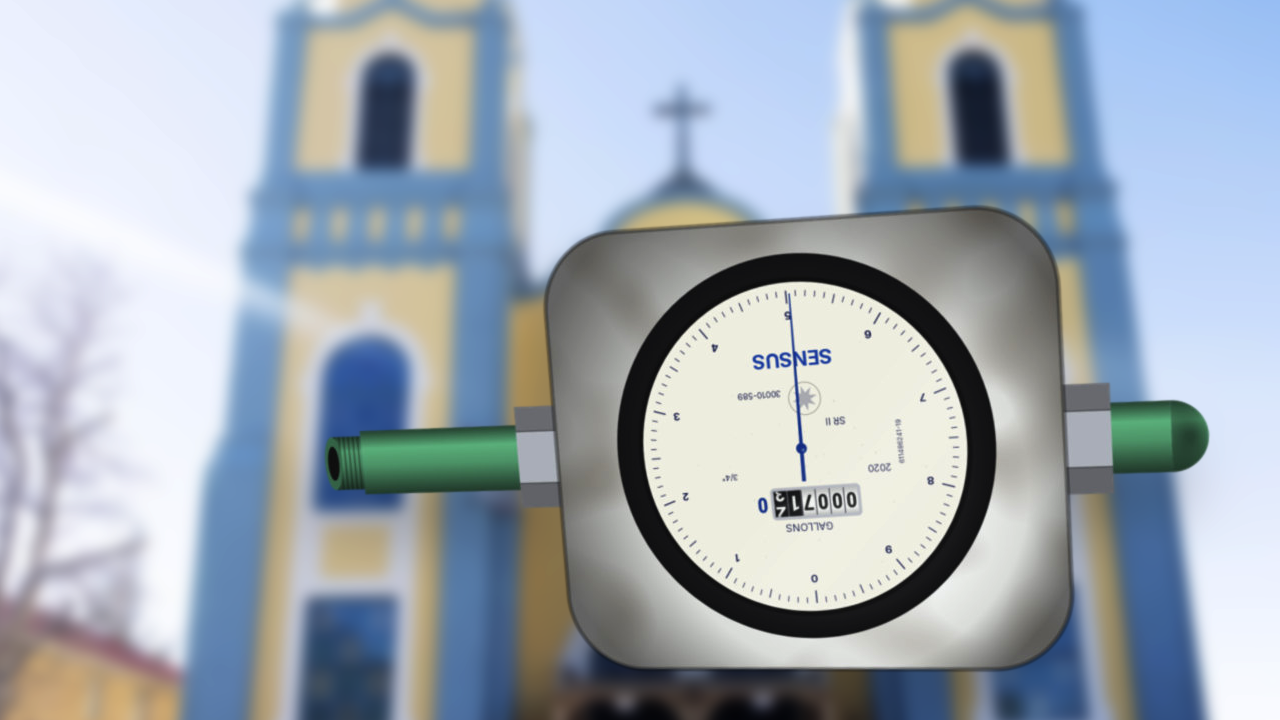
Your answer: 7125.0 gal
